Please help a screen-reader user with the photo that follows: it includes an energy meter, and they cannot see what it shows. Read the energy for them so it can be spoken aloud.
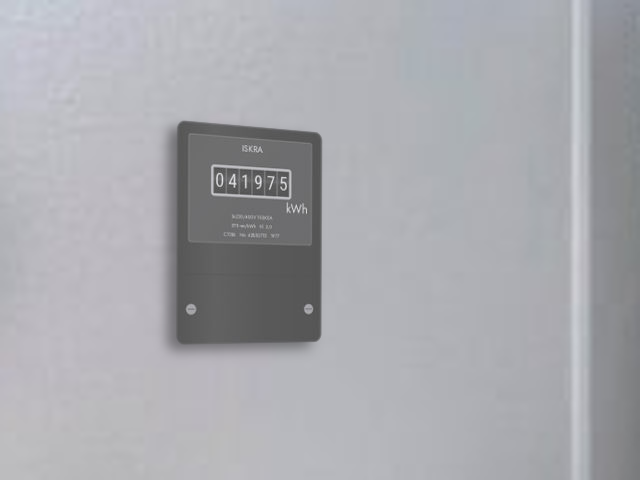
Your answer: 41975 kWh
